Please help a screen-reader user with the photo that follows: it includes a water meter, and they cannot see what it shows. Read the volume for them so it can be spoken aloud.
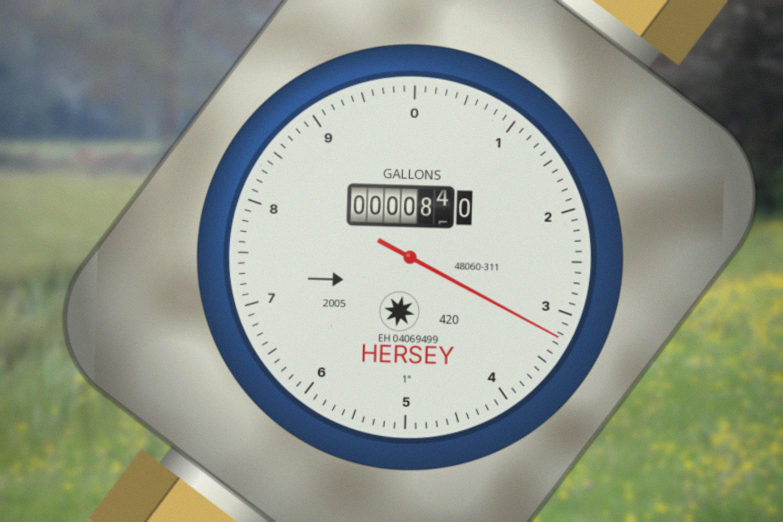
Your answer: 843.2 gal
